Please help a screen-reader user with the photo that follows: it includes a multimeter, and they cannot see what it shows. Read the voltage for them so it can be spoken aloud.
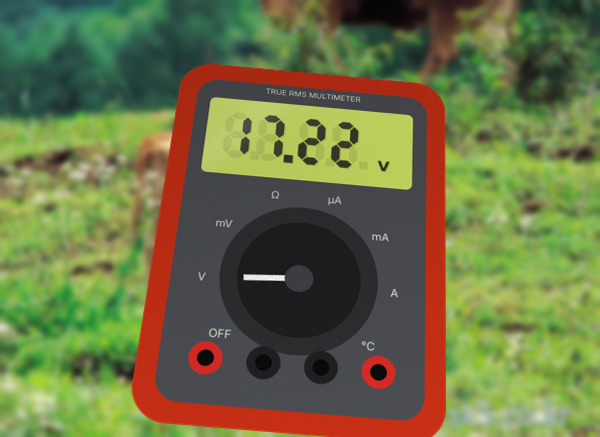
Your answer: 17.22 V
